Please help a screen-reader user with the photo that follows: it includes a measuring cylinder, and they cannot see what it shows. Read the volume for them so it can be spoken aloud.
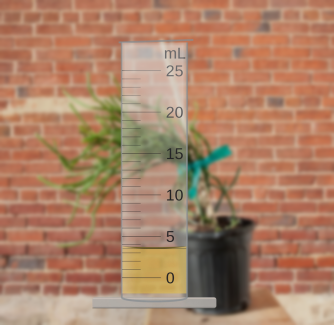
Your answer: 3.5 mL
